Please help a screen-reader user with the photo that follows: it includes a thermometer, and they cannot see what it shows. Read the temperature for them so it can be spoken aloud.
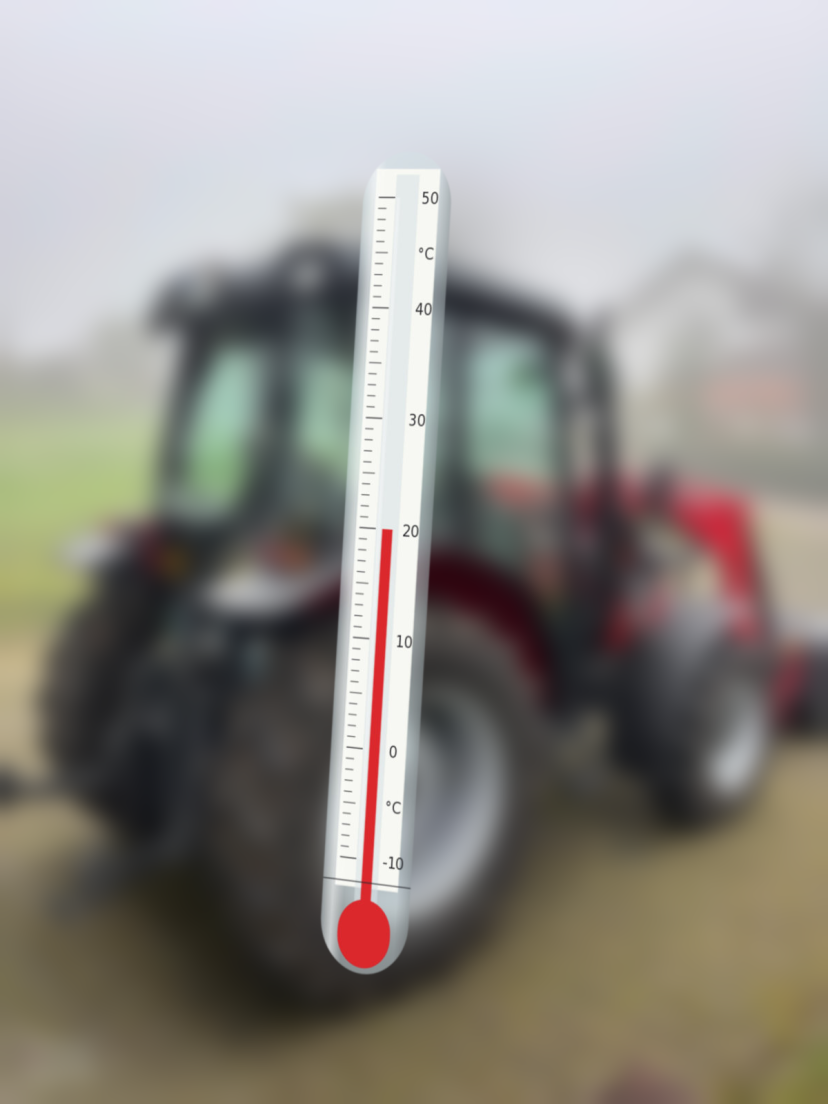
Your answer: 20 °C
